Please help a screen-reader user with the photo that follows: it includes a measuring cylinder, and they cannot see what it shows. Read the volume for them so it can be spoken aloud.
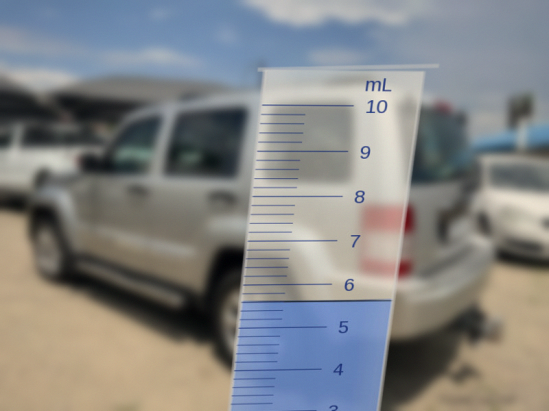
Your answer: 5.6 mL
